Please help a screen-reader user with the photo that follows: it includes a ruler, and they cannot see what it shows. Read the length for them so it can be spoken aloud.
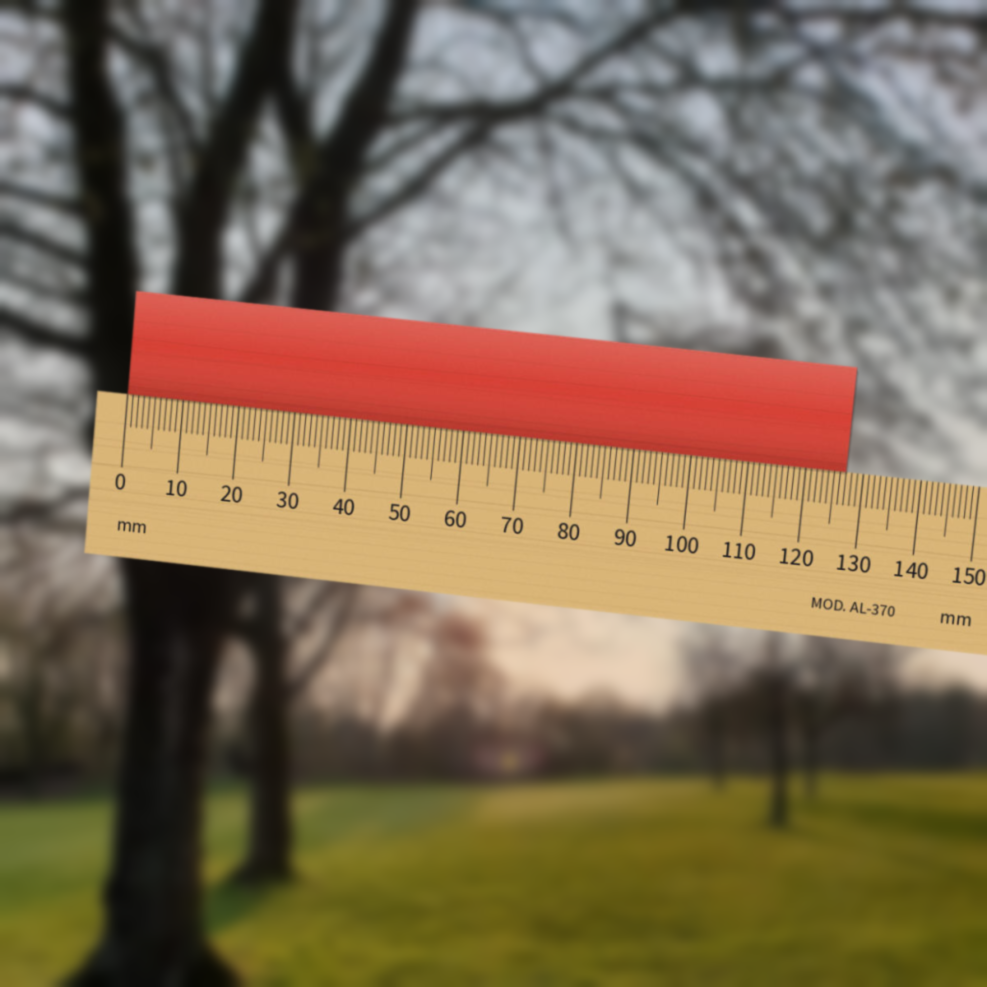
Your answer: 127 mm
